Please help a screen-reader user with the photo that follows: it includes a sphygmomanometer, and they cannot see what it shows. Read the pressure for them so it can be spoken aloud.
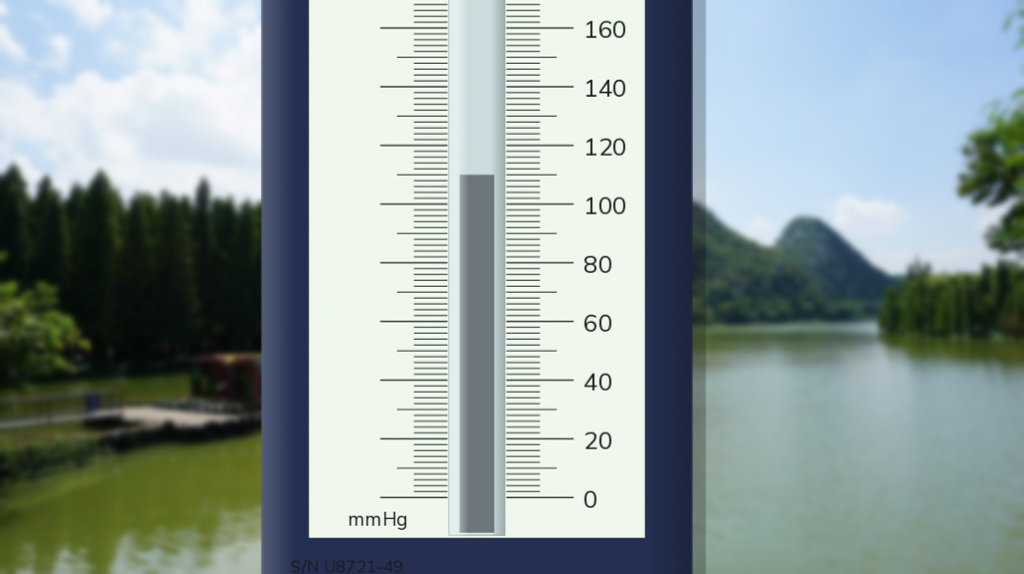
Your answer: 110 mmHg
